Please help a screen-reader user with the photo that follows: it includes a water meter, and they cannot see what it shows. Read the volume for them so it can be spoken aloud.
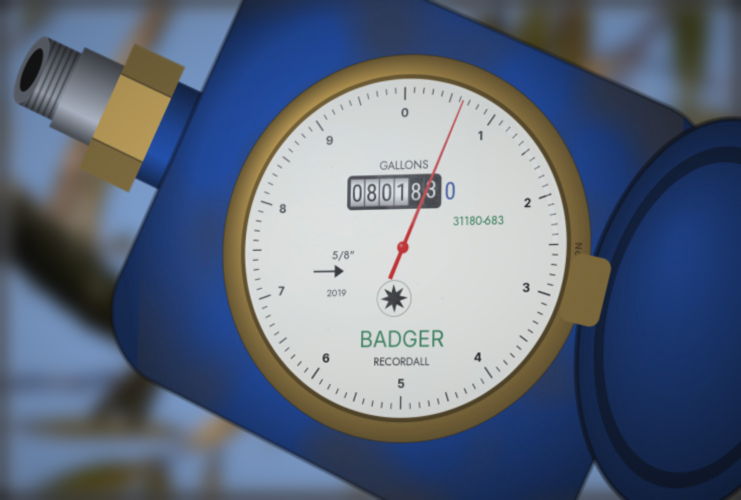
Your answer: 801830.6 gal
